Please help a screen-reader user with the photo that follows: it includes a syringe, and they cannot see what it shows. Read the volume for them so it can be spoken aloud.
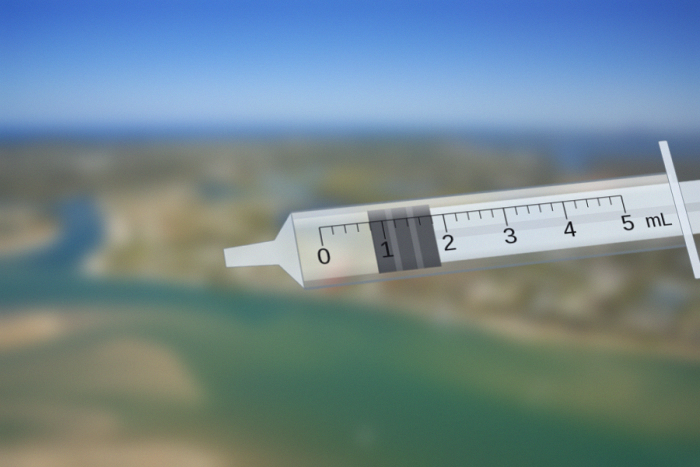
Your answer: 0.8 mL
